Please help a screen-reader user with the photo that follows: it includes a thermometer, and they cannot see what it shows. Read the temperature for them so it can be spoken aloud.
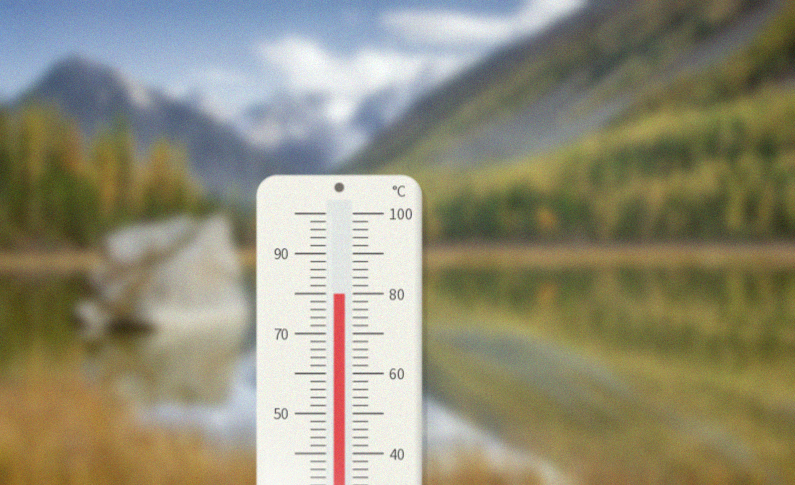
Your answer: 80 °C
